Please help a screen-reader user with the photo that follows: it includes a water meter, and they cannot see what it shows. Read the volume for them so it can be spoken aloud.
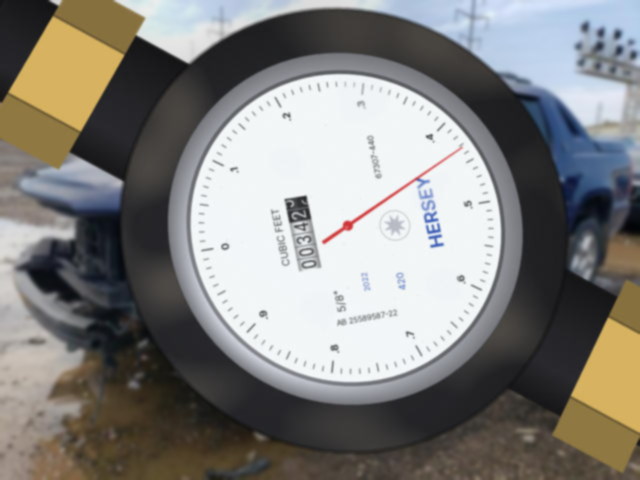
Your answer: 3425.43 ft³
